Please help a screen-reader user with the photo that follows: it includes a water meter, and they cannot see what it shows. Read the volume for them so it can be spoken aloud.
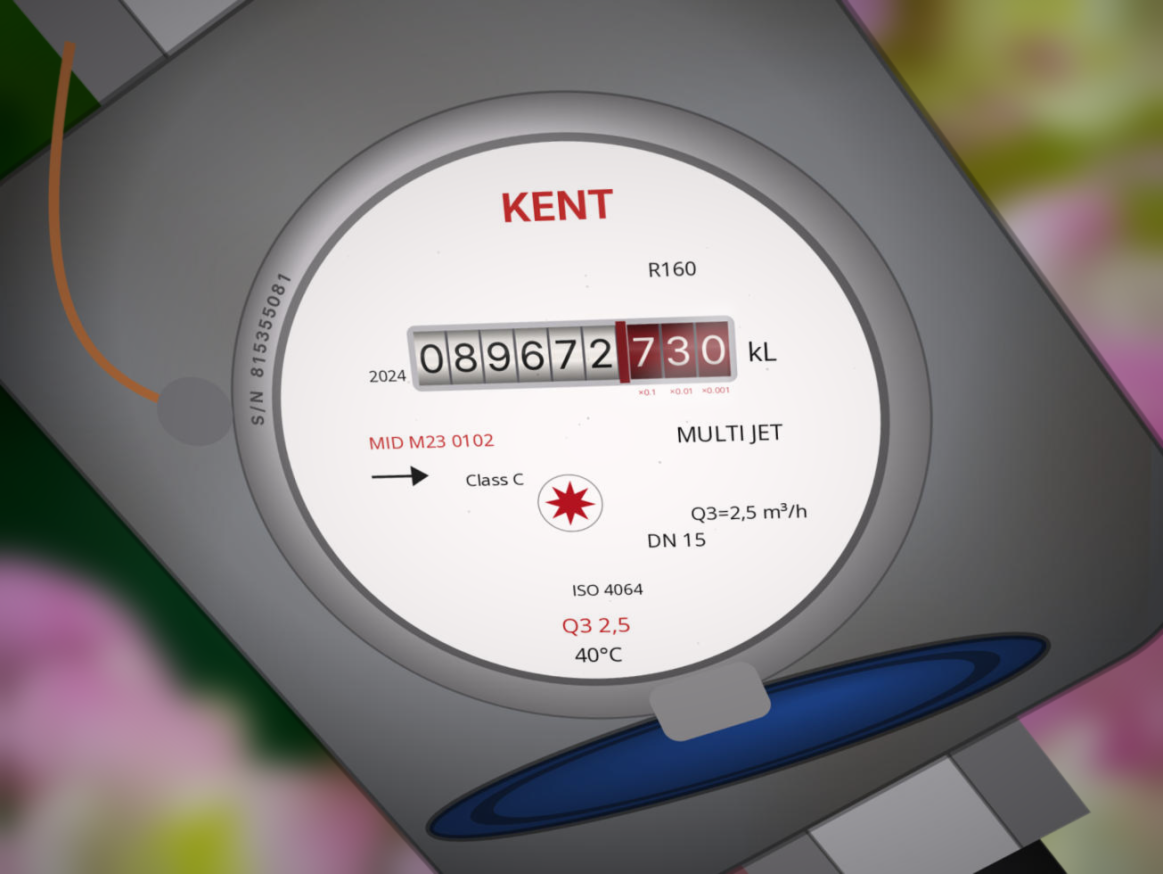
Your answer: 89672.730 kL
